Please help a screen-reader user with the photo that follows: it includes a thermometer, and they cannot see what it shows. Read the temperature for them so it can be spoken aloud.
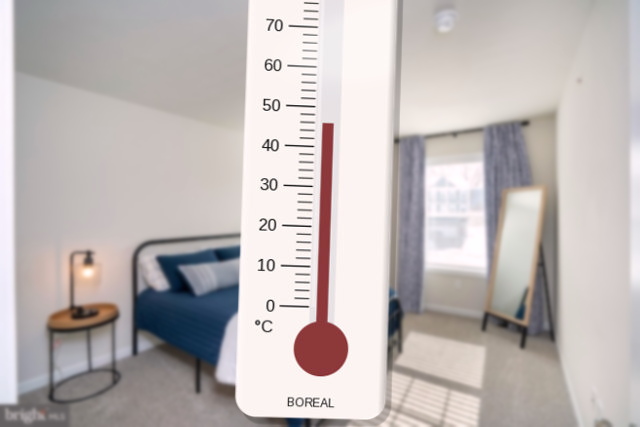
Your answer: 46 °C
